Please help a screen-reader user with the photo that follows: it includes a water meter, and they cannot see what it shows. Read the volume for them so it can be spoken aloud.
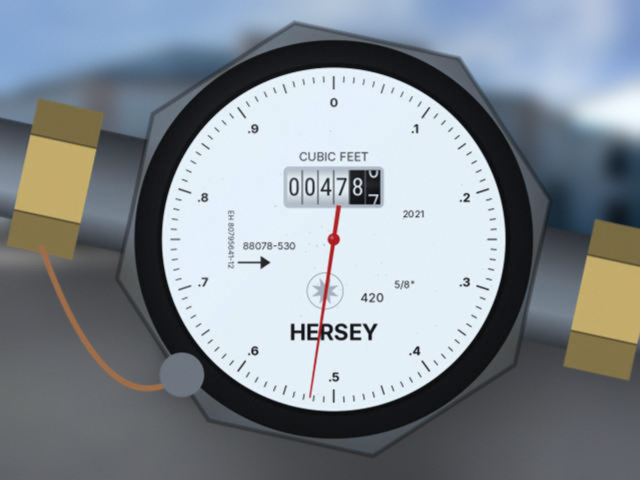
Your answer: 4786.52 ft³
